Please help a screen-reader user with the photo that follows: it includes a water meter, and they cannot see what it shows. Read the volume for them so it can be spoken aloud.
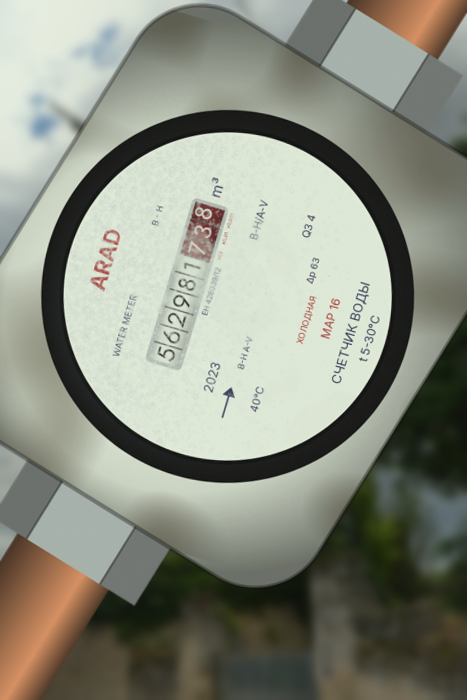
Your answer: 562981.738 m³
